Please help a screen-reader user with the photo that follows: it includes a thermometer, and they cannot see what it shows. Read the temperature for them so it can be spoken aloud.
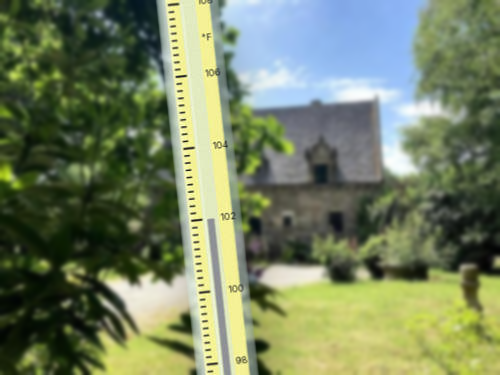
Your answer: 102 °F
